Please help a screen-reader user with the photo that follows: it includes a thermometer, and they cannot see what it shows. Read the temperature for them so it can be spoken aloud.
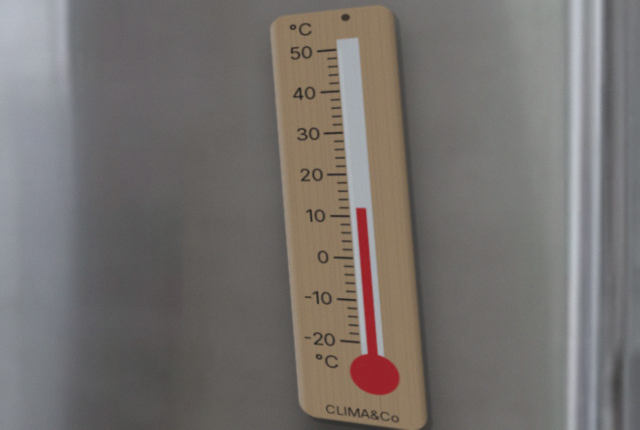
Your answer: 12 °C
